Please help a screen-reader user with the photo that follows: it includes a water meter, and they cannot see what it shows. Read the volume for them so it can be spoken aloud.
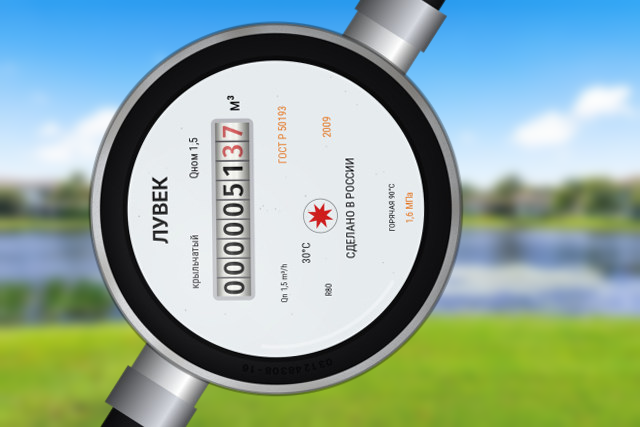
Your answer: 51.37 m³
